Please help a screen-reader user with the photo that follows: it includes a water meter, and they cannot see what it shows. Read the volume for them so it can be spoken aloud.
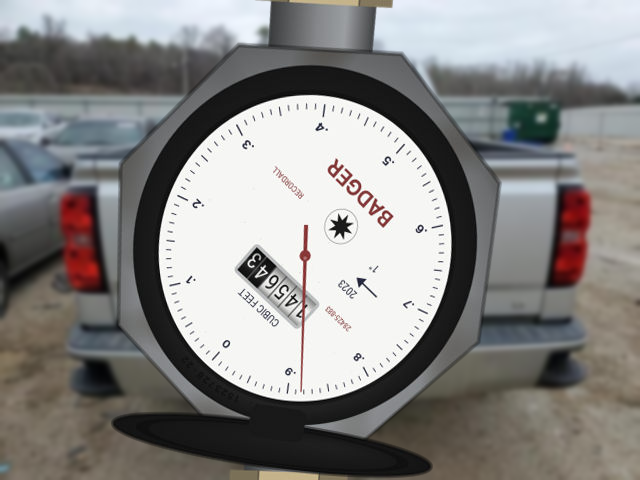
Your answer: 145642.88 ft³
